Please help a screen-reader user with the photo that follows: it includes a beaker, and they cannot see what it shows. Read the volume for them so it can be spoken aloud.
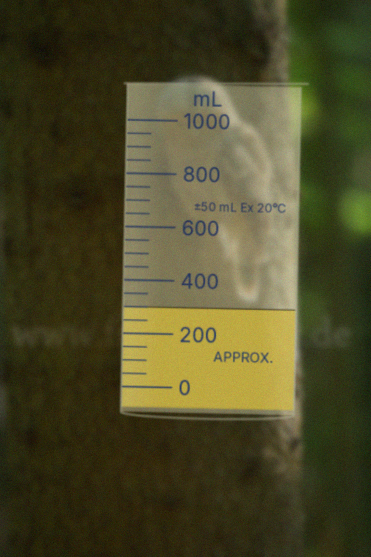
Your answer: 300 mL
